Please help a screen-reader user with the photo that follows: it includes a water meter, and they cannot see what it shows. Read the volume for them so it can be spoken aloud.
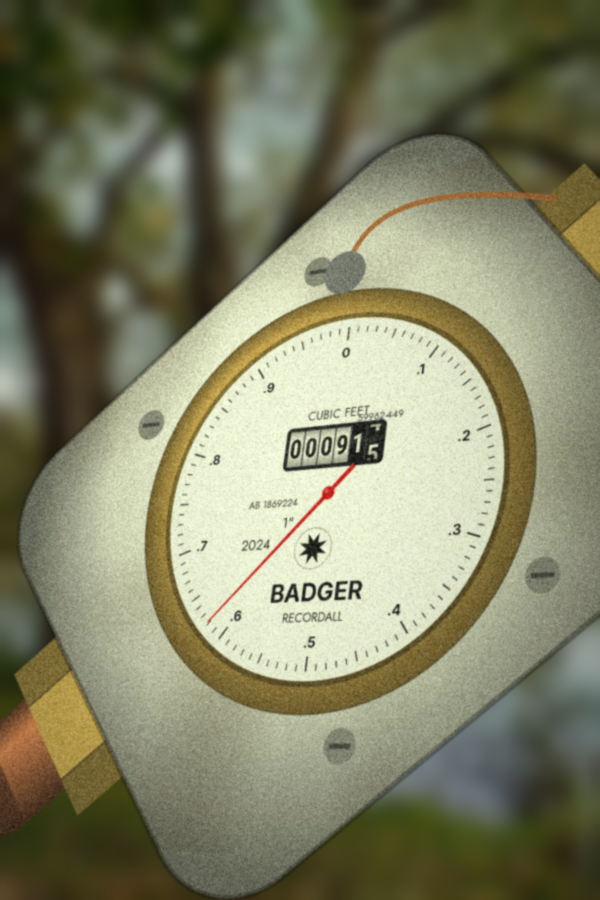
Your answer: 914.62 ft³
